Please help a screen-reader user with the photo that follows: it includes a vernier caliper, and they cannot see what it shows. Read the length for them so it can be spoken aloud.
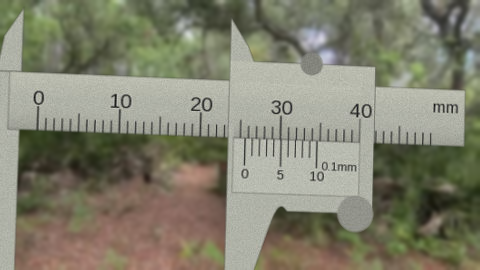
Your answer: 25.6 mm
